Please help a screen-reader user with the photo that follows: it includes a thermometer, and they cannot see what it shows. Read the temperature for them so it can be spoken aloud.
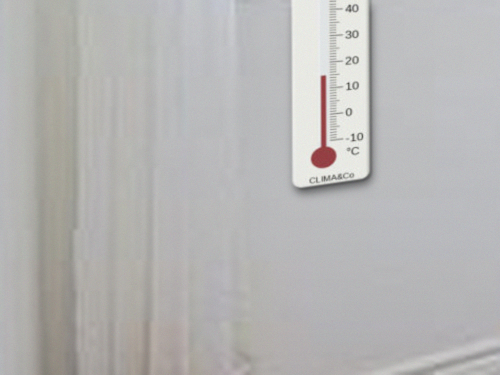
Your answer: 15 °C
